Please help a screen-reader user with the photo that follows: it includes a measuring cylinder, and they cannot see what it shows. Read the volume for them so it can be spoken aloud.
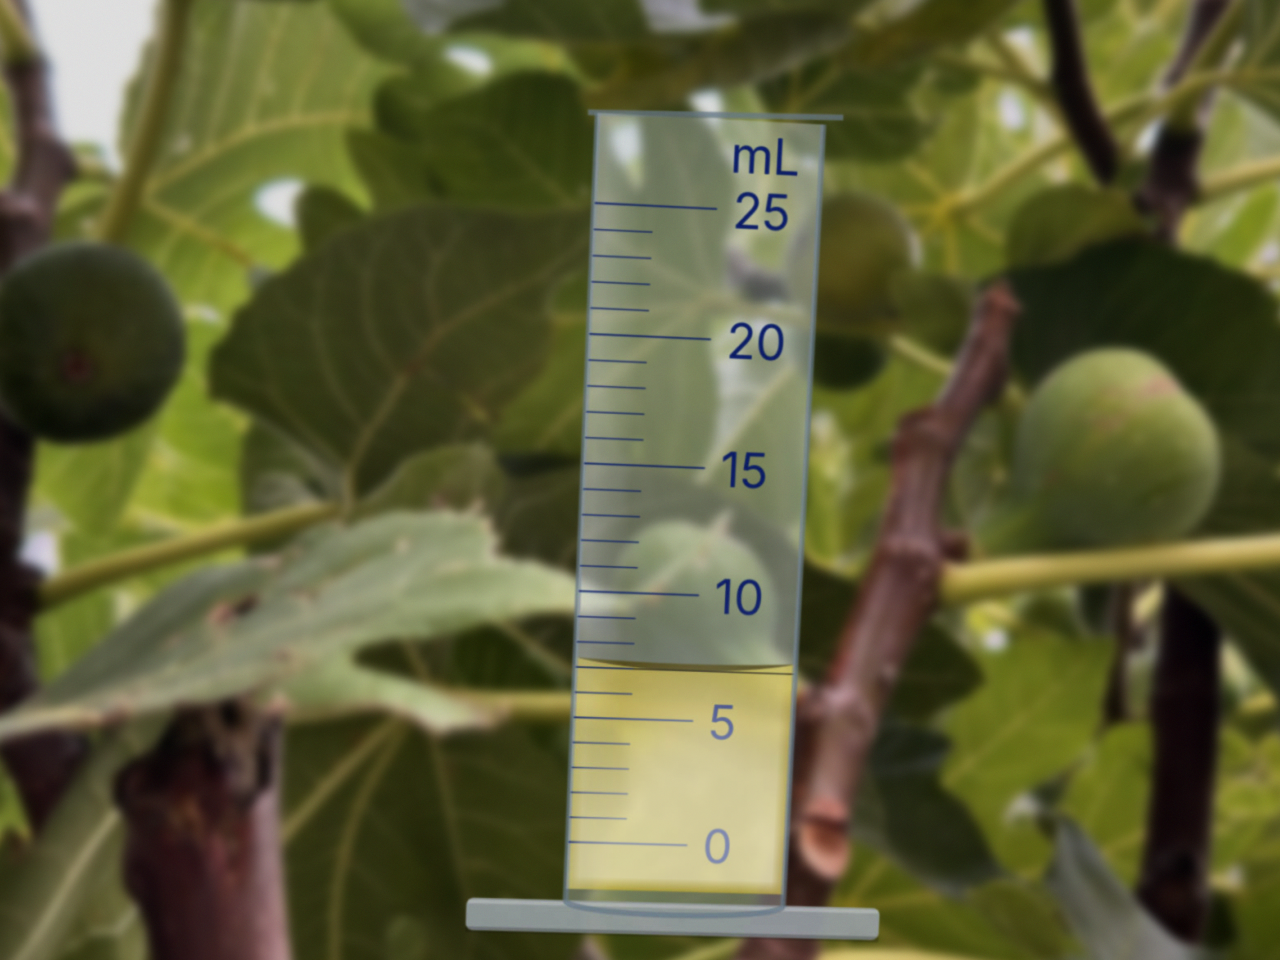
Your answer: 7 mL
